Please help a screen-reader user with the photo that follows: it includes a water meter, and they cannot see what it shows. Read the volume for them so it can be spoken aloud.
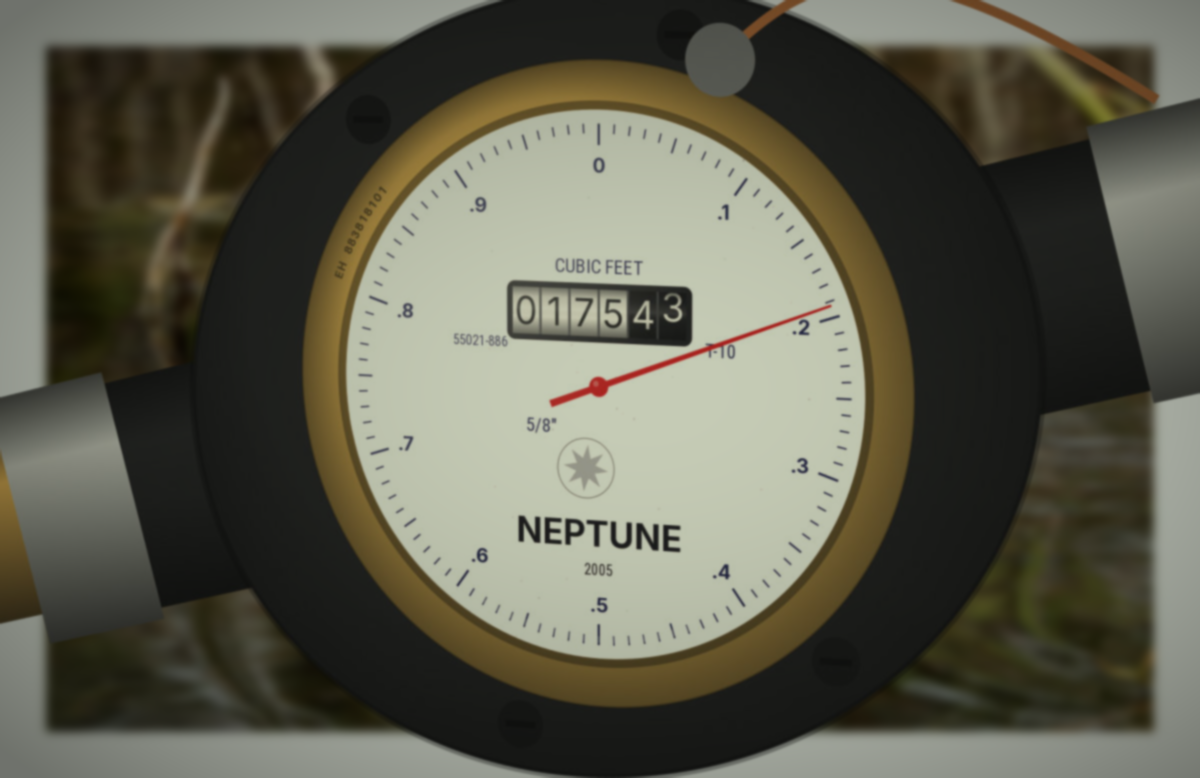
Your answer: 17543.19 ft³
